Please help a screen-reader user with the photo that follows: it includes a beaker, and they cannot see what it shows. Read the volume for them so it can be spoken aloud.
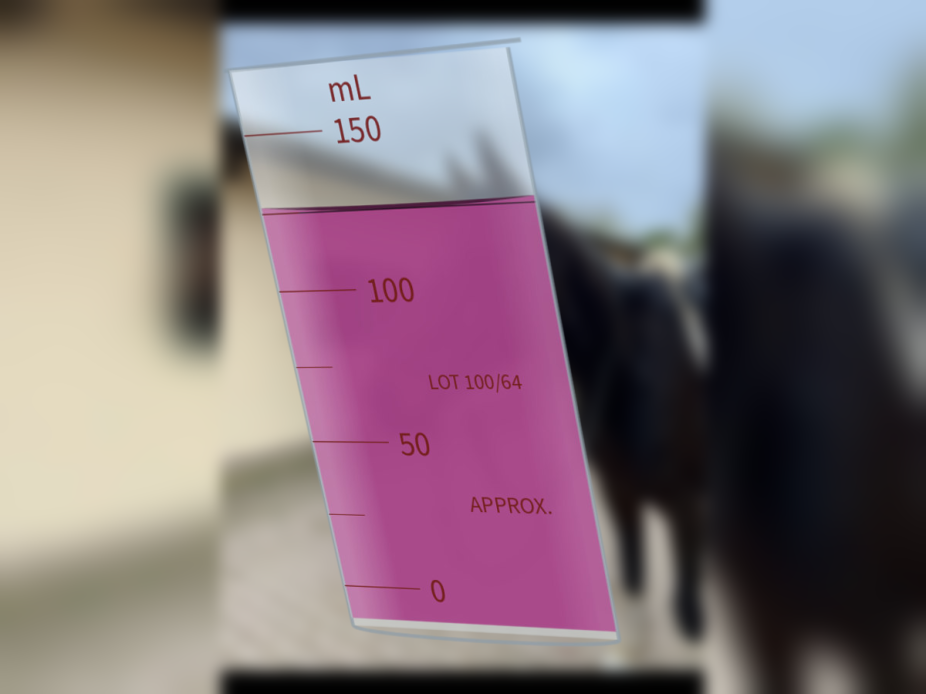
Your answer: 125 mL
